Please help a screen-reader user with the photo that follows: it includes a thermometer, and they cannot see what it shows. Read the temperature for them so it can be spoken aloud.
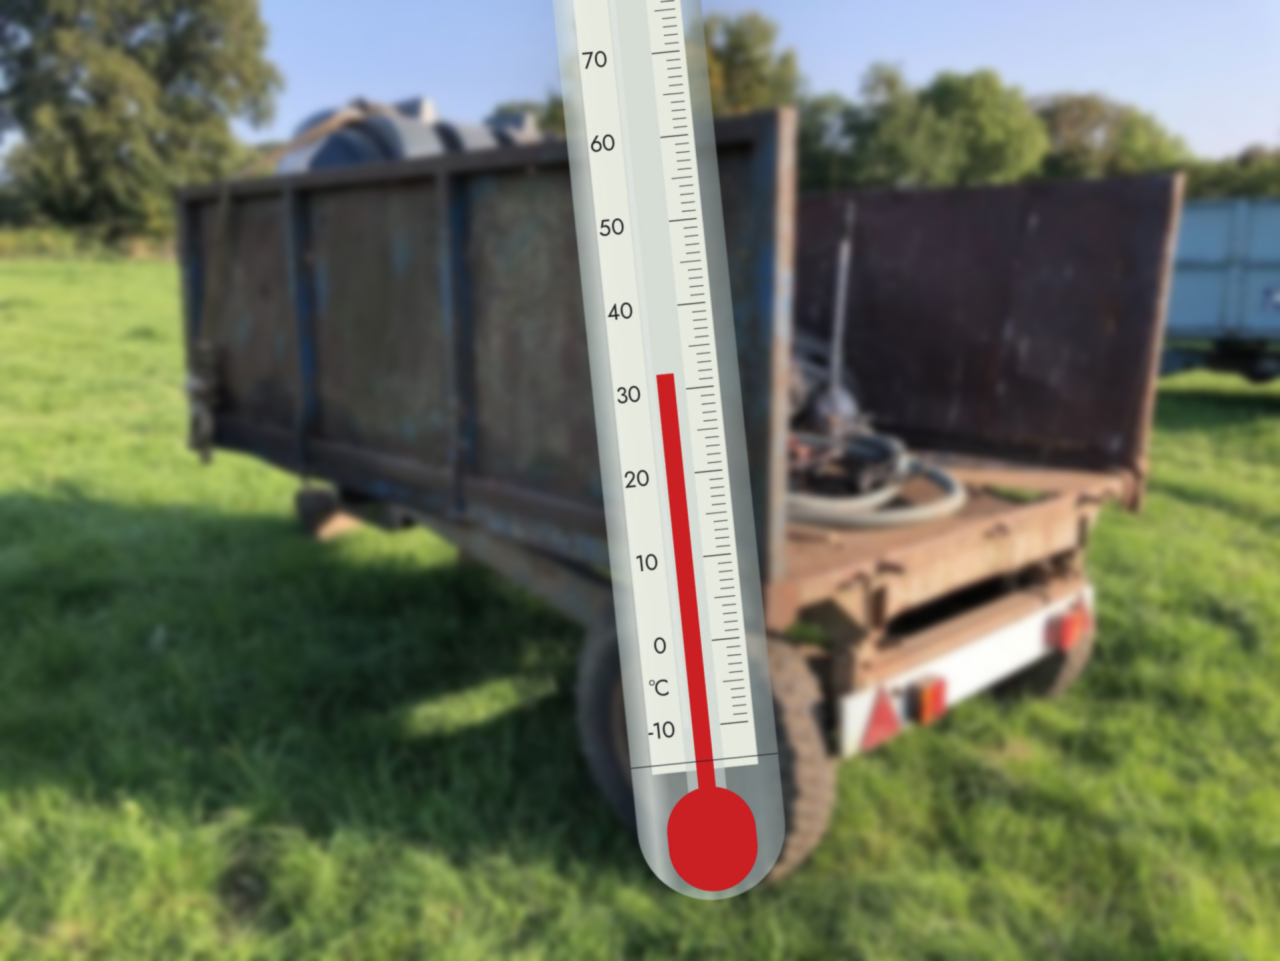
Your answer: 32 °C
